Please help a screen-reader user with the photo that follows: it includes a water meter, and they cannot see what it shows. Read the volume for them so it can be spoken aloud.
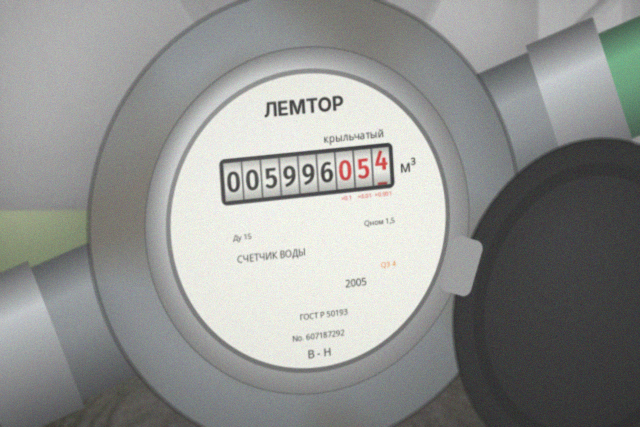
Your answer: 5996.054 m³
